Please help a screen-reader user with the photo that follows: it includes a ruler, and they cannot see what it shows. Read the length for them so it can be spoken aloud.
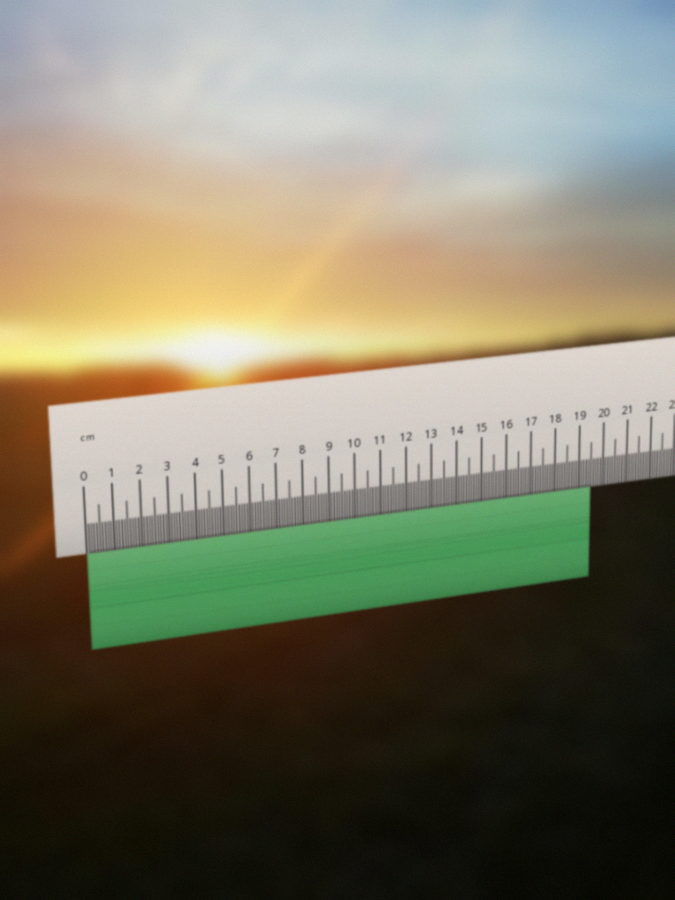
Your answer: 19.5 cm
